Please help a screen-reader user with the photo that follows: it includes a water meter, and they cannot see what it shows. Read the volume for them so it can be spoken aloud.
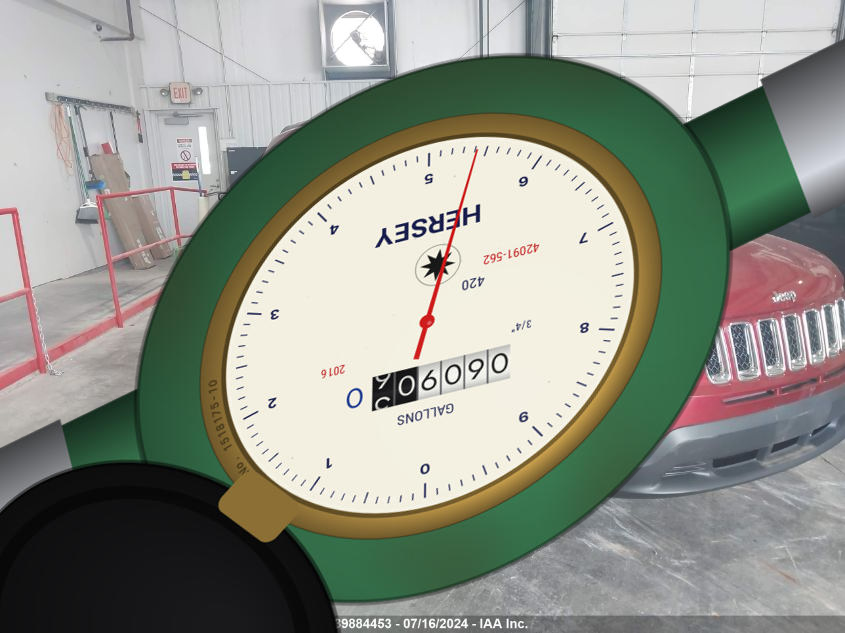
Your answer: 609055.4 gal
